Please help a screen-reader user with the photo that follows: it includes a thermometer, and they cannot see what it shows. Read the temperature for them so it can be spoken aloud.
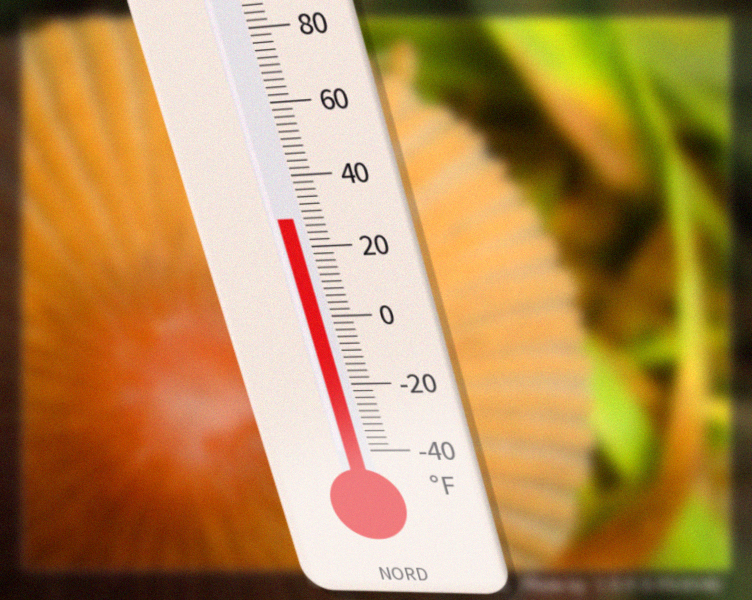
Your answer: 28 °F
